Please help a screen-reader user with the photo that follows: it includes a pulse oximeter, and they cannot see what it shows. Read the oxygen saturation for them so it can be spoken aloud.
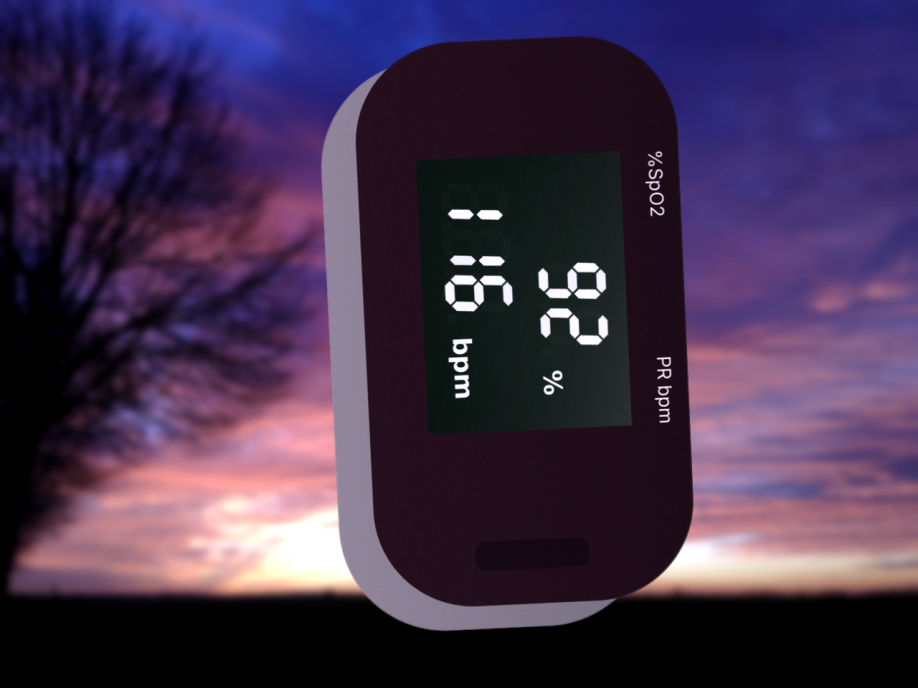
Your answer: 92 %
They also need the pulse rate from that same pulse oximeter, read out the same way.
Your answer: 116 bpm
